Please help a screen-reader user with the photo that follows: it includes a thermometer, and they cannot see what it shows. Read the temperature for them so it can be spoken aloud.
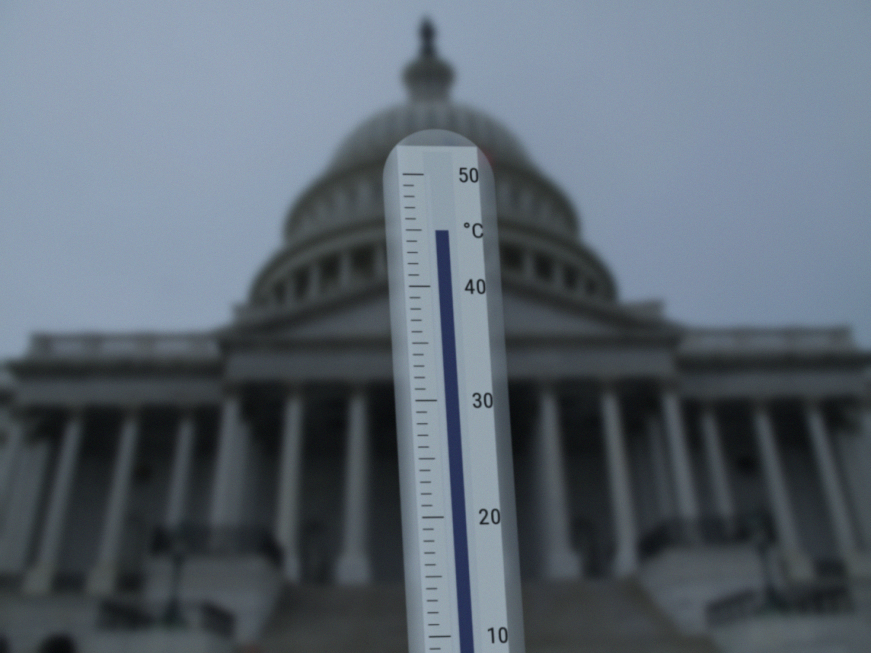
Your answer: 45 °C
